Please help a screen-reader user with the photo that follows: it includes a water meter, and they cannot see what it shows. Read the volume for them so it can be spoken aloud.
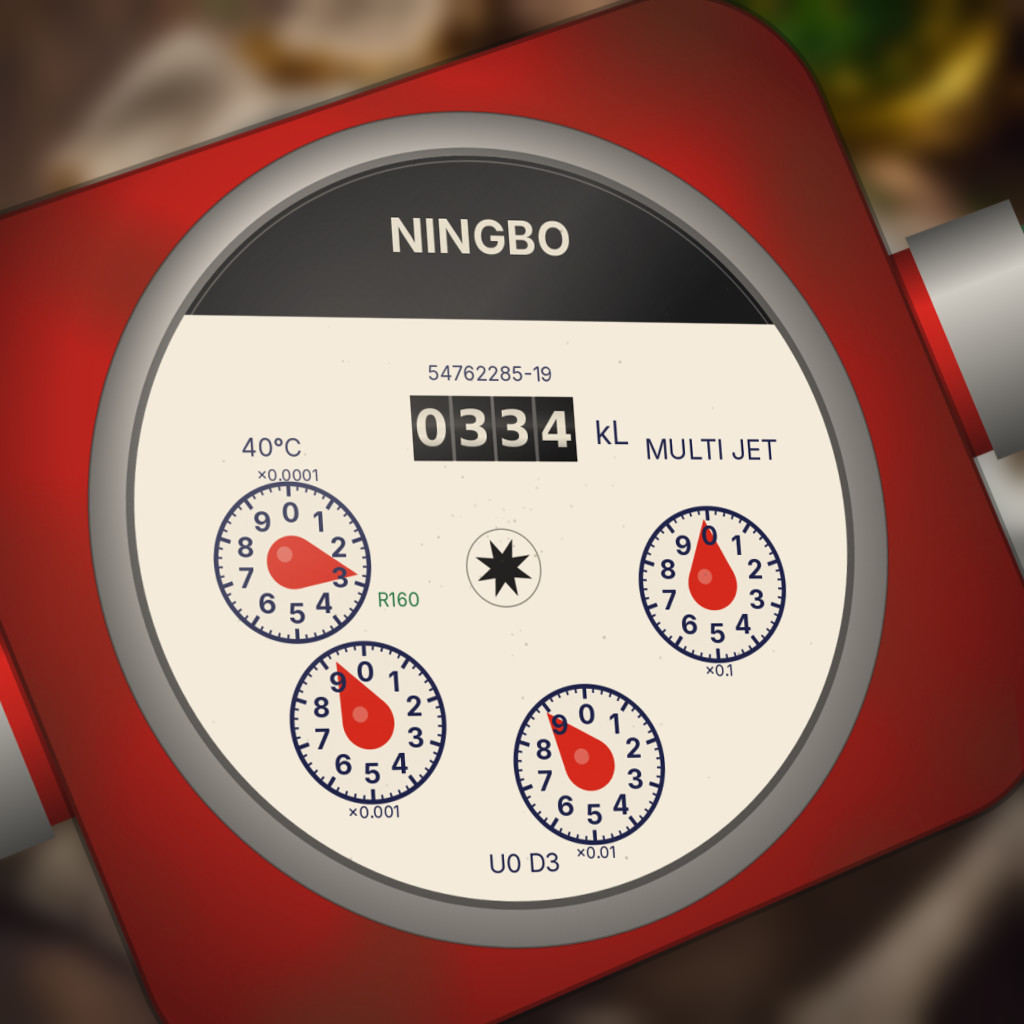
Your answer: 333.9892 kL
